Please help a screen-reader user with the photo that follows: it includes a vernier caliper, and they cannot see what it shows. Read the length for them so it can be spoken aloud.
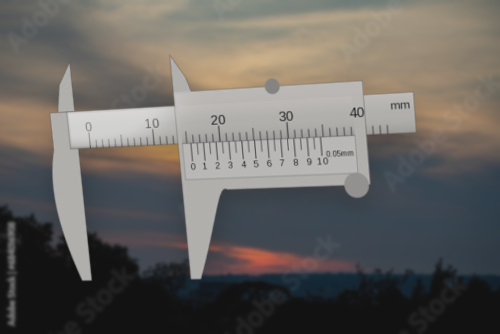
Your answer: 15.6 mm
